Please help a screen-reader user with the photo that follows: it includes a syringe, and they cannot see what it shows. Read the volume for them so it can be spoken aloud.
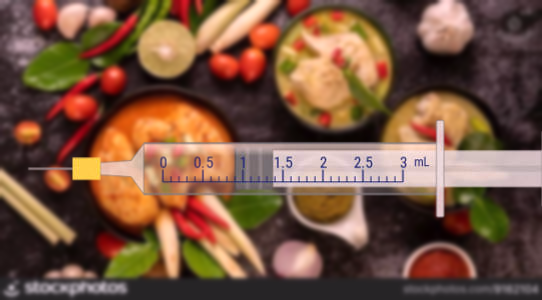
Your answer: 0.9 mL
